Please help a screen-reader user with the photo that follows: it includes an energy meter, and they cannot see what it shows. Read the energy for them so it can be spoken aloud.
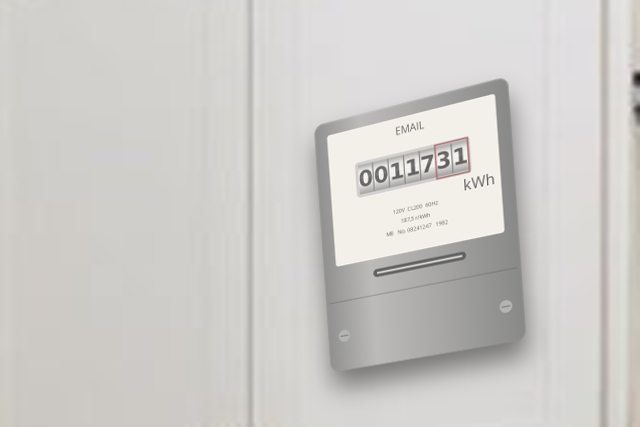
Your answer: 117.31 kWh
